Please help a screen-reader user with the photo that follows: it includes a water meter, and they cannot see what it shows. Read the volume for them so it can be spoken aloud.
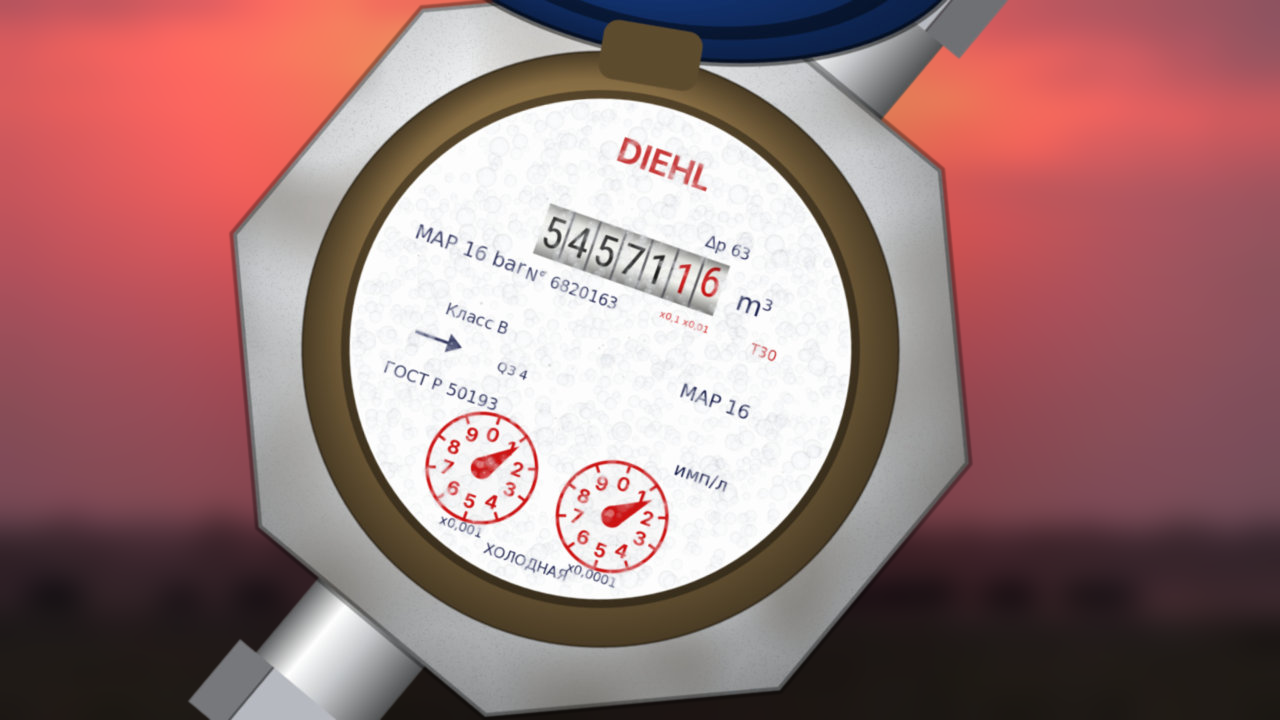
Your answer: 54571.1611 m³
